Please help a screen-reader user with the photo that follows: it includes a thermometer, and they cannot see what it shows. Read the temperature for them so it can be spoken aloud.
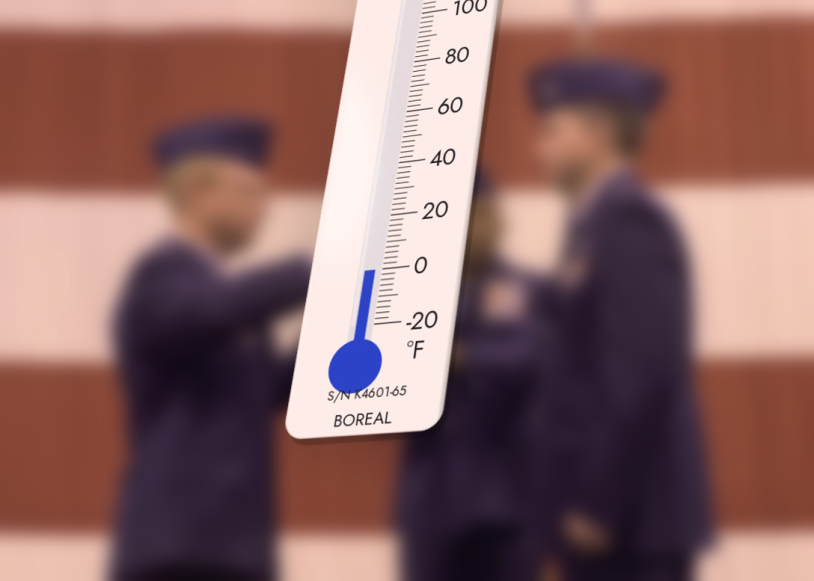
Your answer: 0 °F
